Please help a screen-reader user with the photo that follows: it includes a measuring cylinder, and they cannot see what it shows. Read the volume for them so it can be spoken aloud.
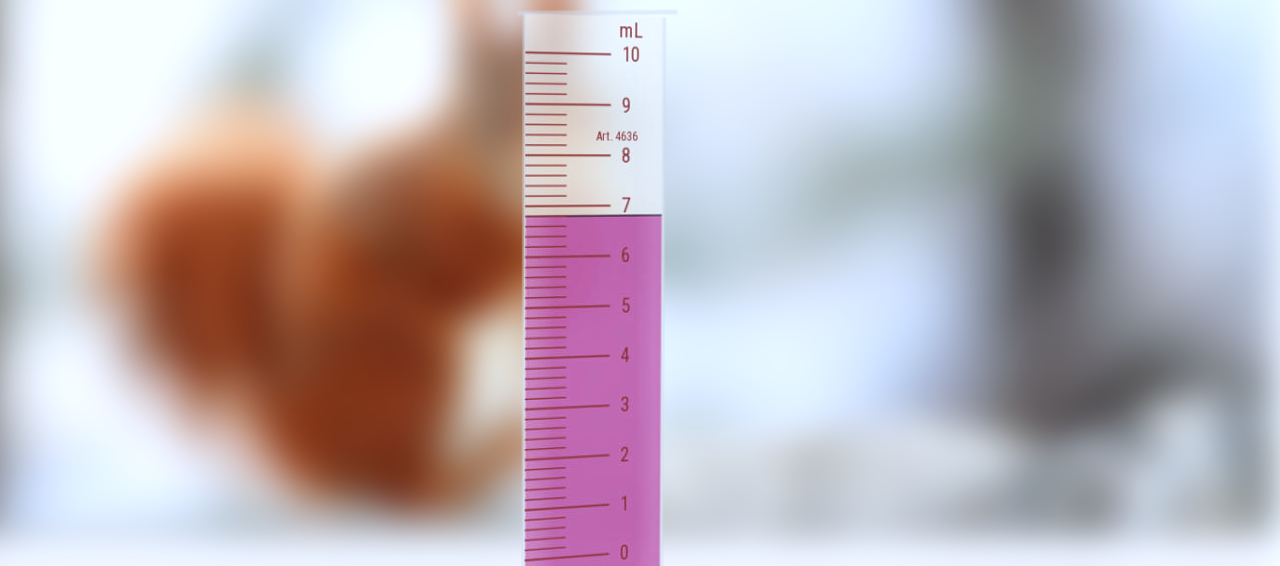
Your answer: 6.8 mL
